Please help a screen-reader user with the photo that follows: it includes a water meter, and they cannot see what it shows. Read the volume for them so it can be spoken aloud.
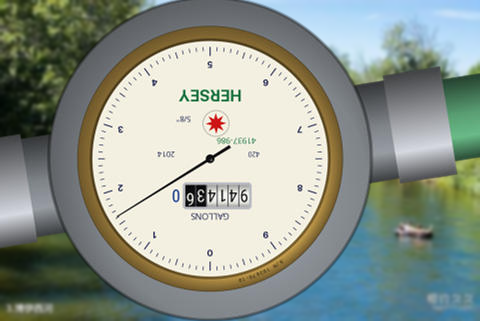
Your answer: 9414361.6 gal
